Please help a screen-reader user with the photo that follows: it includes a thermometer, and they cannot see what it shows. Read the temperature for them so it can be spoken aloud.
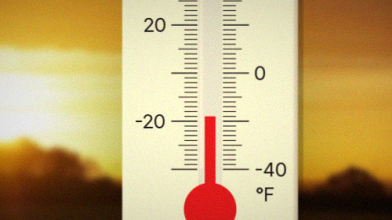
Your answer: -18 °F
